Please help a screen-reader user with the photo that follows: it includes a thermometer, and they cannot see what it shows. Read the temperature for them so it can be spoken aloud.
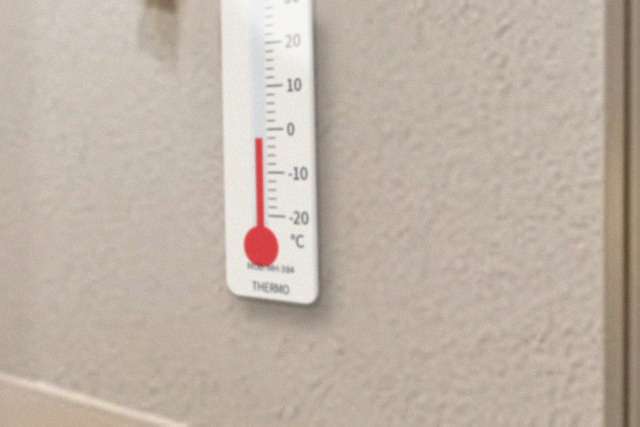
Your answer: -2 °C
